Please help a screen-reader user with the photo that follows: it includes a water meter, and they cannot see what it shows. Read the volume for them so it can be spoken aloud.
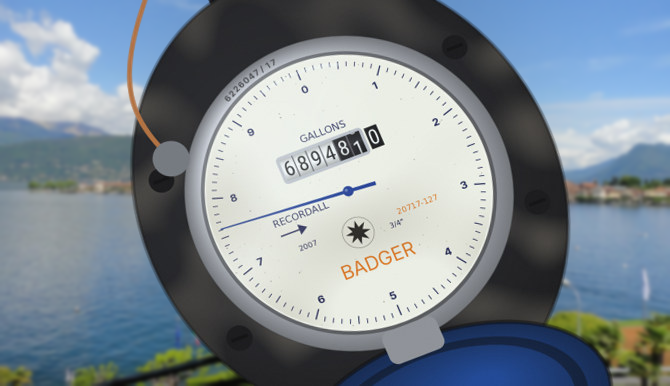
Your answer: 6894807.6 gal
